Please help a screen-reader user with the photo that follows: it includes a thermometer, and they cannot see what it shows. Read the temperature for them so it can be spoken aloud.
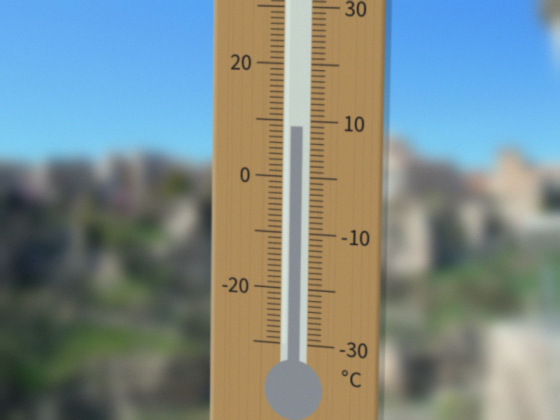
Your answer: 9 °C
